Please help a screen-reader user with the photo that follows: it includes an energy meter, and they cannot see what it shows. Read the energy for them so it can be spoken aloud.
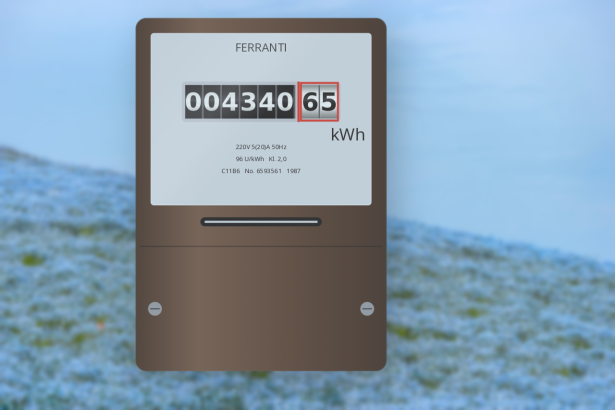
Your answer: 4340.65 kWh
